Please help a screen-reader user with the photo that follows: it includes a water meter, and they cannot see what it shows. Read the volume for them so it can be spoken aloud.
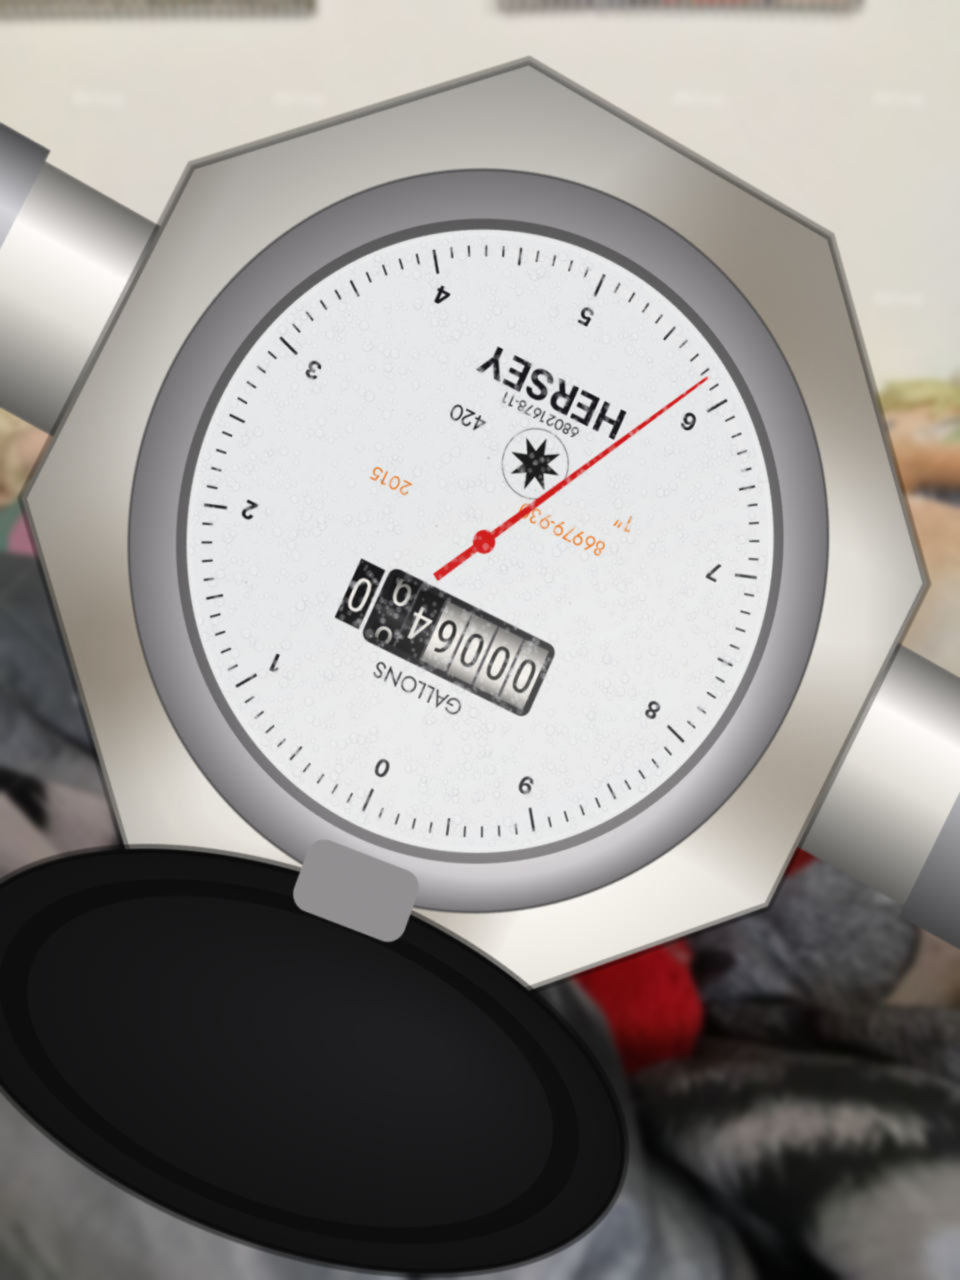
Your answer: 6485.8 gal
